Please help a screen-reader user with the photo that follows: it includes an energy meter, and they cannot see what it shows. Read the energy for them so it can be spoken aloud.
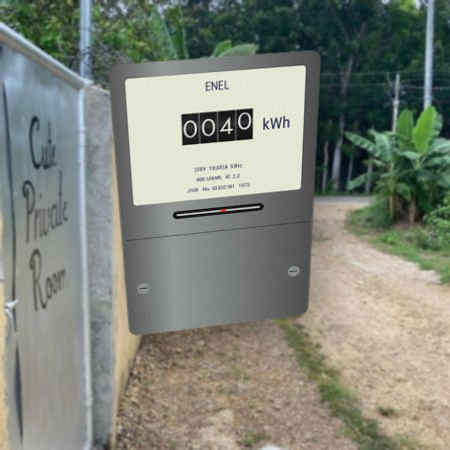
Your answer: 40 kWh
